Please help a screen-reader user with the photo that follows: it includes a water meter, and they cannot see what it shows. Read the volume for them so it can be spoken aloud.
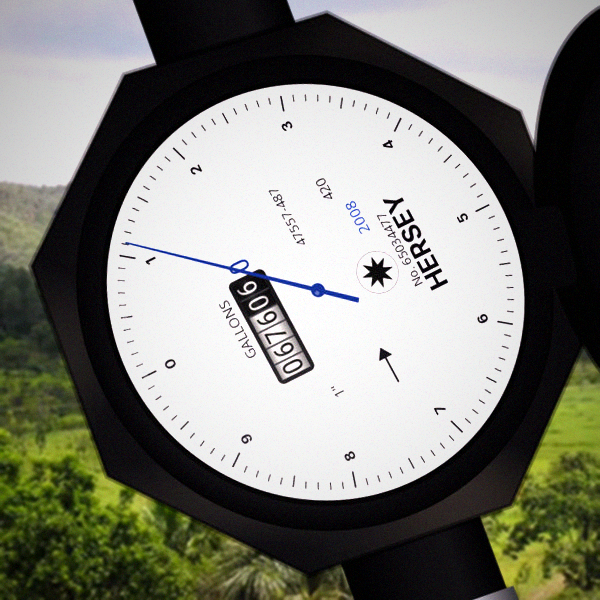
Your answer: 676061.1 gal
